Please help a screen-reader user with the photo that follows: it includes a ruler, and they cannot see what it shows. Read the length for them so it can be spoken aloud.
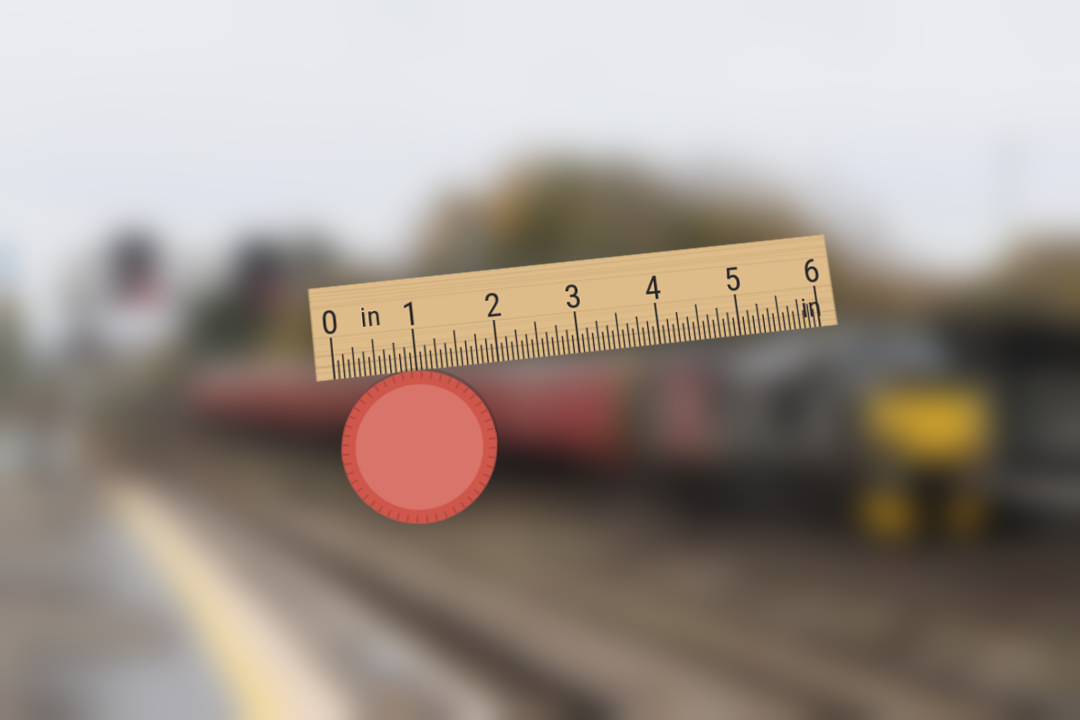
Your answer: 1.875 in
